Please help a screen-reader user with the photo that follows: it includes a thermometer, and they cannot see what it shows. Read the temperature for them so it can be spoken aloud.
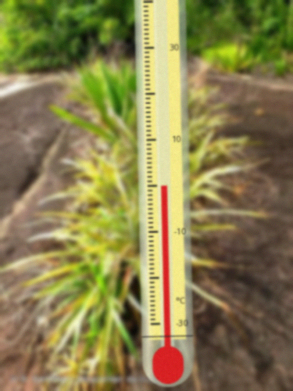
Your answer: 0 °C
